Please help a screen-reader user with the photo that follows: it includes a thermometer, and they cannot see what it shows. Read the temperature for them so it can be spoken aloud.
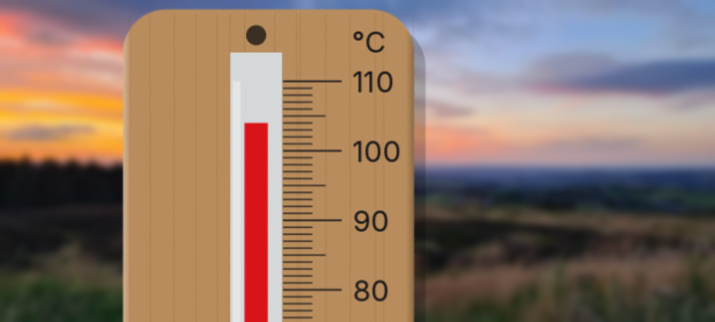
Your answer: 104 °C
